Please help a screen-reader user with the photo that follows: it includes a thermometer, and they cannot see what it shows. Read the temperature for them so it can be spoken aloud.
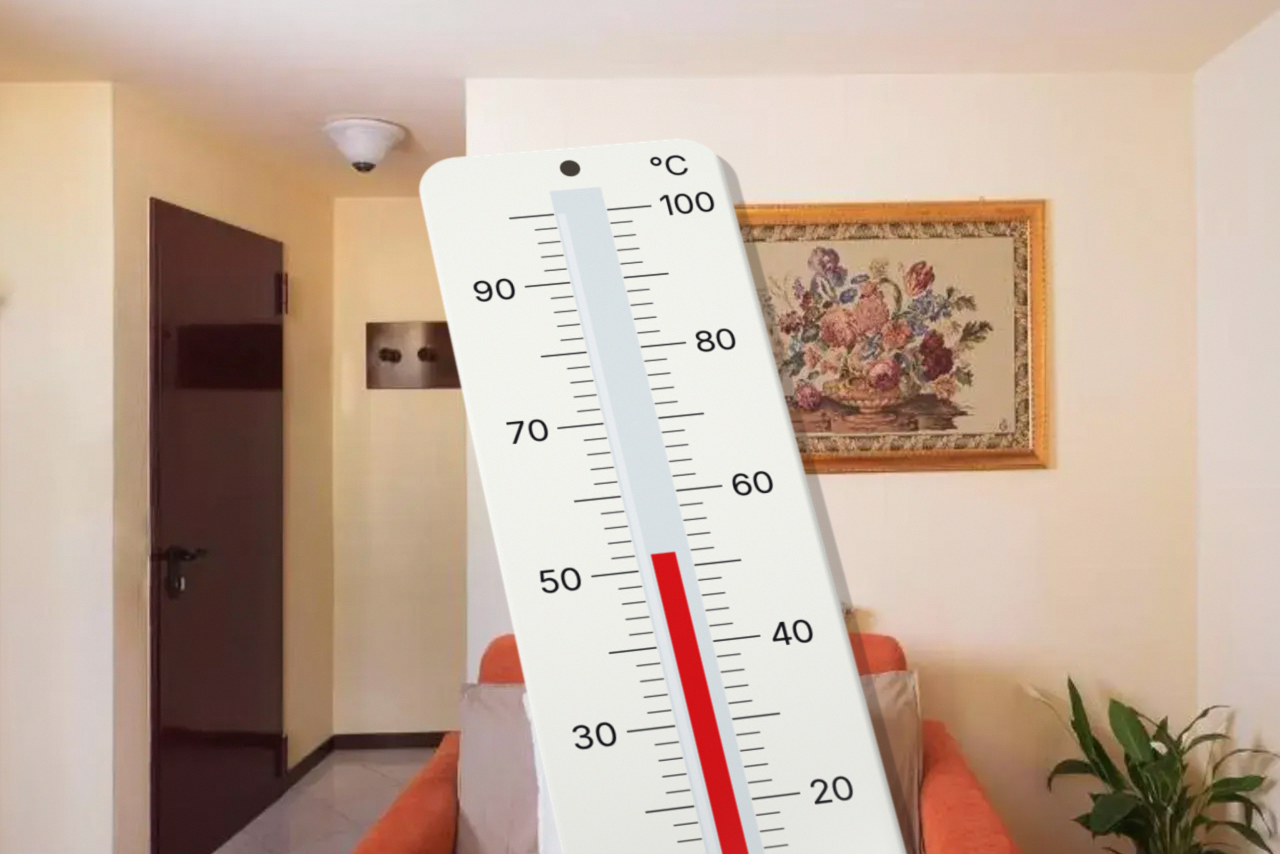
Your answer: 52 °C
